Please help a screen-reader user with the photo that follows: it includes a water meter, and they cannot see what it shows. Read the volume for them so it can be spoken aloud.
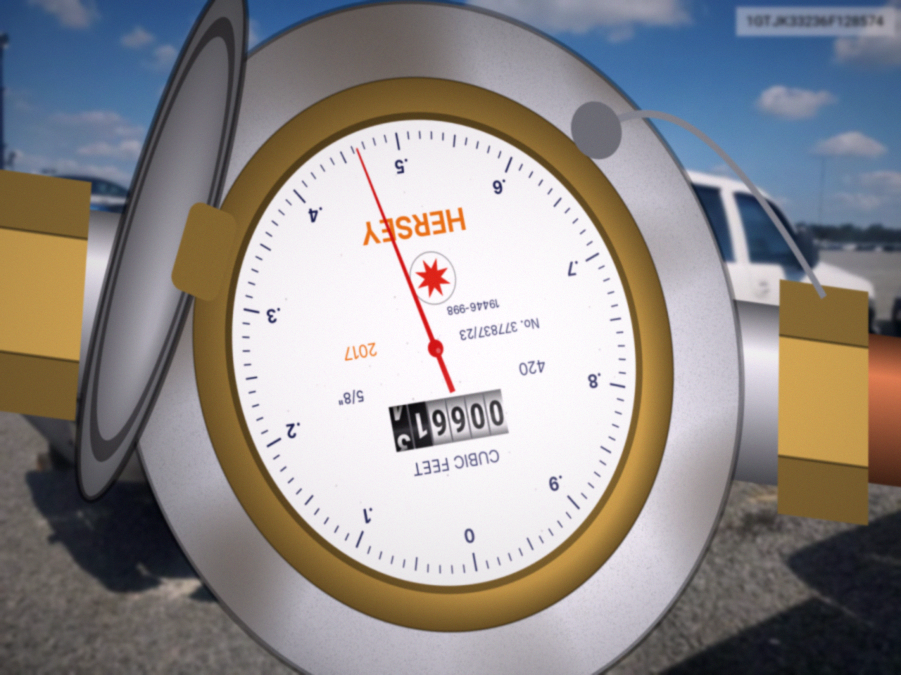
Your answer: 6613.46 ft³
